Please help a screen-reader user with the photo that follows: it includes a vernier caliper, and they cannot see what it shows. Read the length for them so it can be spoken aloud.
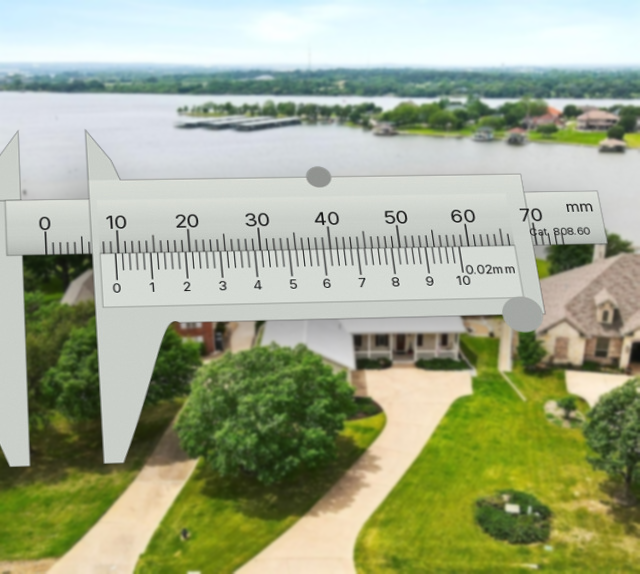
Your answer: 9.6 mm
